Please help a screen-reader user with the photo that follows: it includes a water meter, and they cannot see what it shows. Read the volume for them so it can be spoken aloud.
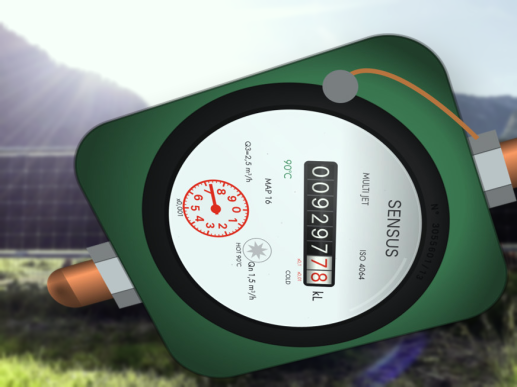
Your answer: 9297.787 kL
